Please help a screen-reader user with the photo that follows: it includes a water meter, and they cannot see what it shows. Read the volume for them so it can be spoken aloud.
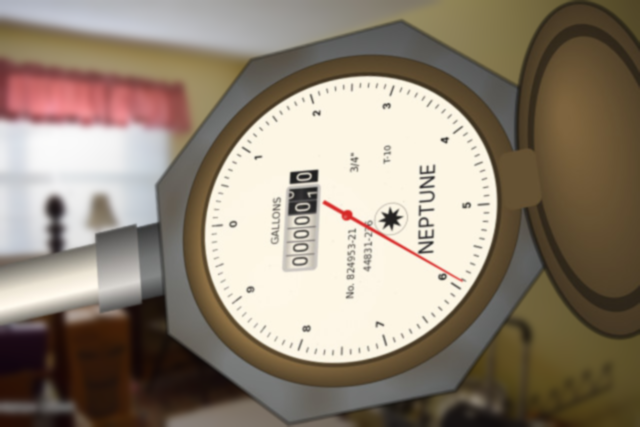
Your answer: 5.9 gal
